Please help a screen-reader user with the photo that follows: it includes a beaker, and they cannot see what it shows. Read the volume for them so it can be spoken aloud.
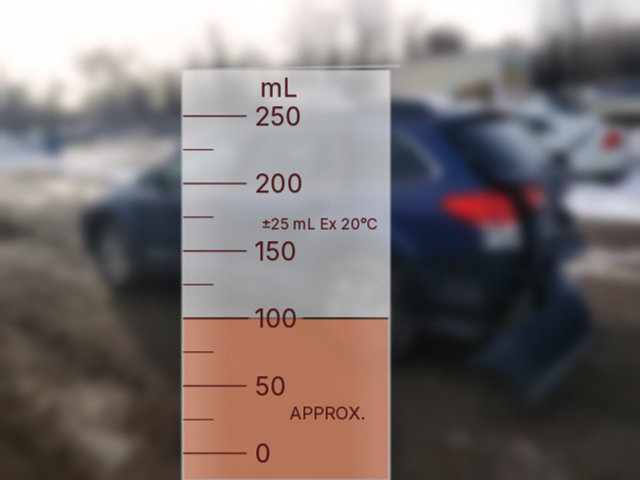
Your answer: 100 mL
